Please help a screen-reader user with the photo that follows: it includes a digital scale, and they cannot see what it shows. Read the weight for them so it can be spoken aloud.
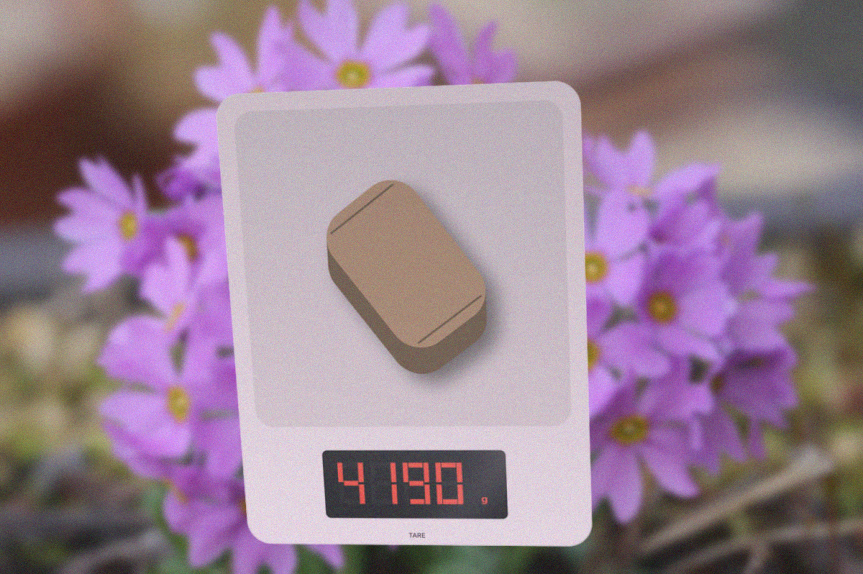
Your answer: 4190 g
